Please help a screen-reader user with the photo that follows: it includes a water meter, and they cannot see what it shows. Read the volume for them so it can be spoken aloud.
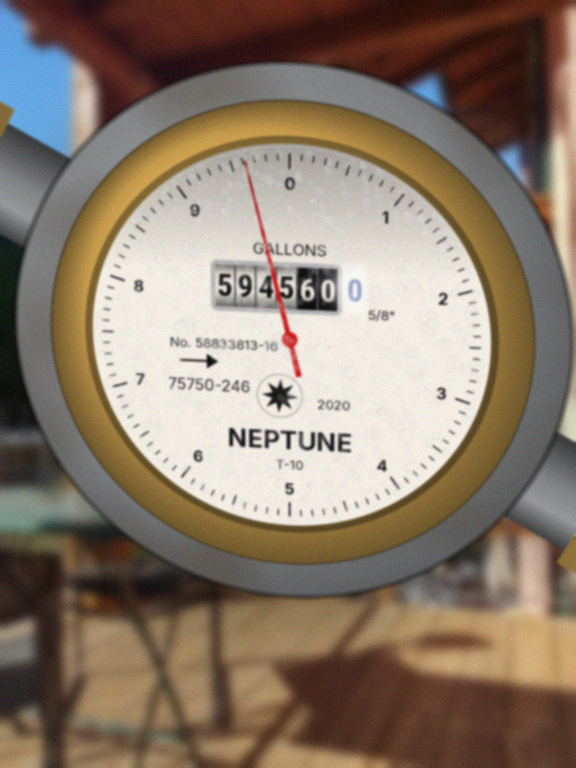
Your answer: 5945599.6 gal
